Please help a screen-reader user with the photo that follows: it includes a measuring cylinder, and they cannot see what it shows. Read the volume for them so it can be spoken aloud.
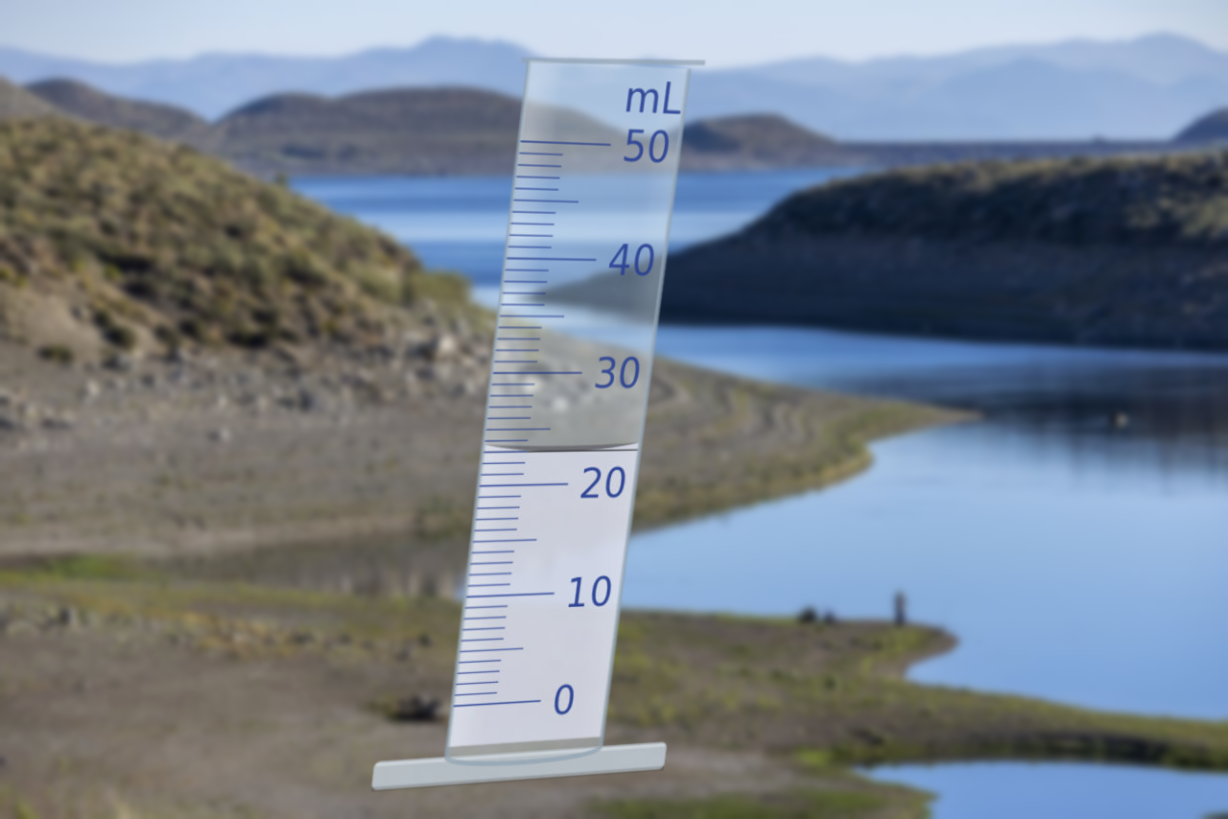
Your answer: 23 mL
